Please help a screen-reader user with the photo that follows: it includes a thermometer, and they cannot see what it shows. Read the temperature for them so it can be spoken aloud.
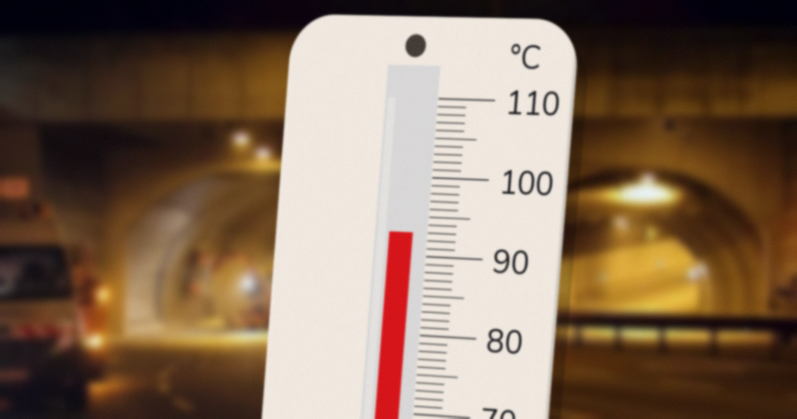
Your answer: 93 °C
